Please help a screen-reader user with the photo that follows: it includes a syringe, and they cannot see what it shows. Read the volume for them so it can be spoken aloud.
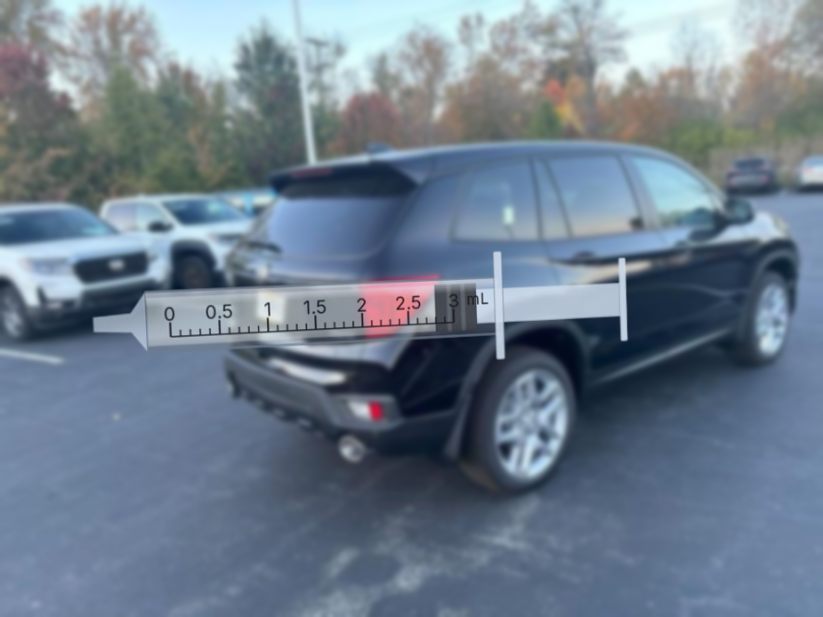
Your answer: 2.8 mL
